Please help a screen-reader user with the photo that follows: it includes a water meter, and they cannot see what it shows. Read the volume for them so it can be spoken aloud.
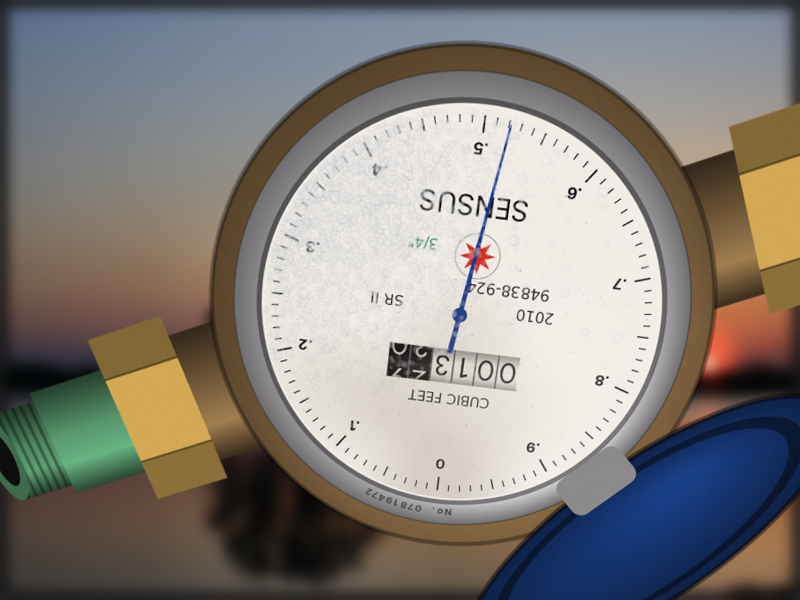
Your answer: 1329.52 ft³
